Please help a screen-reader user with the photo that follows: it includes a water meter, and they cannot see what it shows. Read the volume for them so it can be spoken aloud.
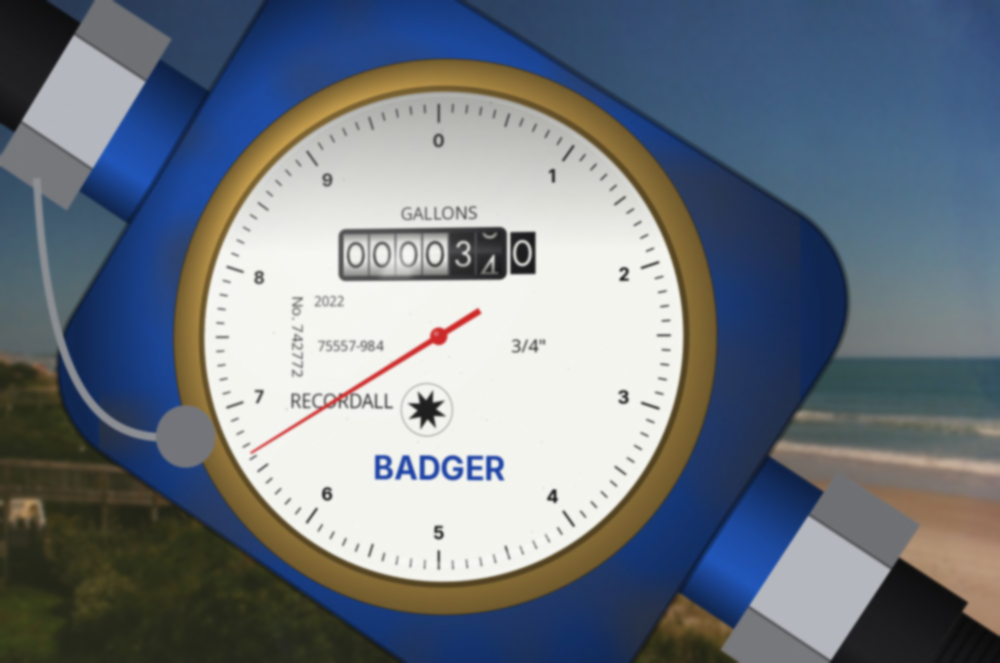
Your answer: 336.6 gal
